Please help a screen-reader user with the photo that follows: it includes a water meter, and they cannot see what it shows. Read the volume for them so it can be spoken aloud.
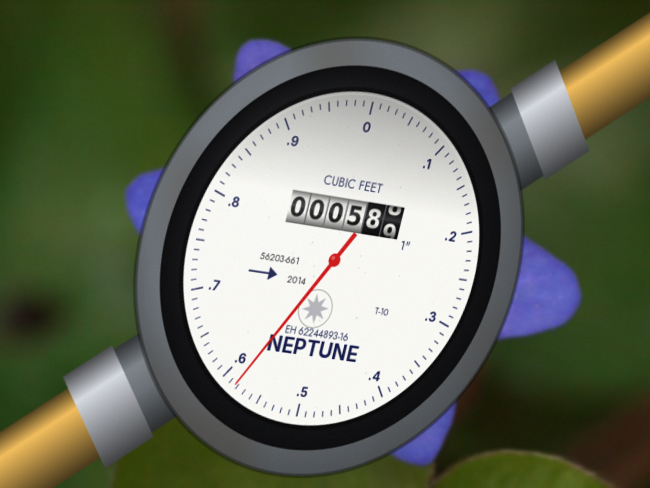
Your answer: 588.58 ft³
